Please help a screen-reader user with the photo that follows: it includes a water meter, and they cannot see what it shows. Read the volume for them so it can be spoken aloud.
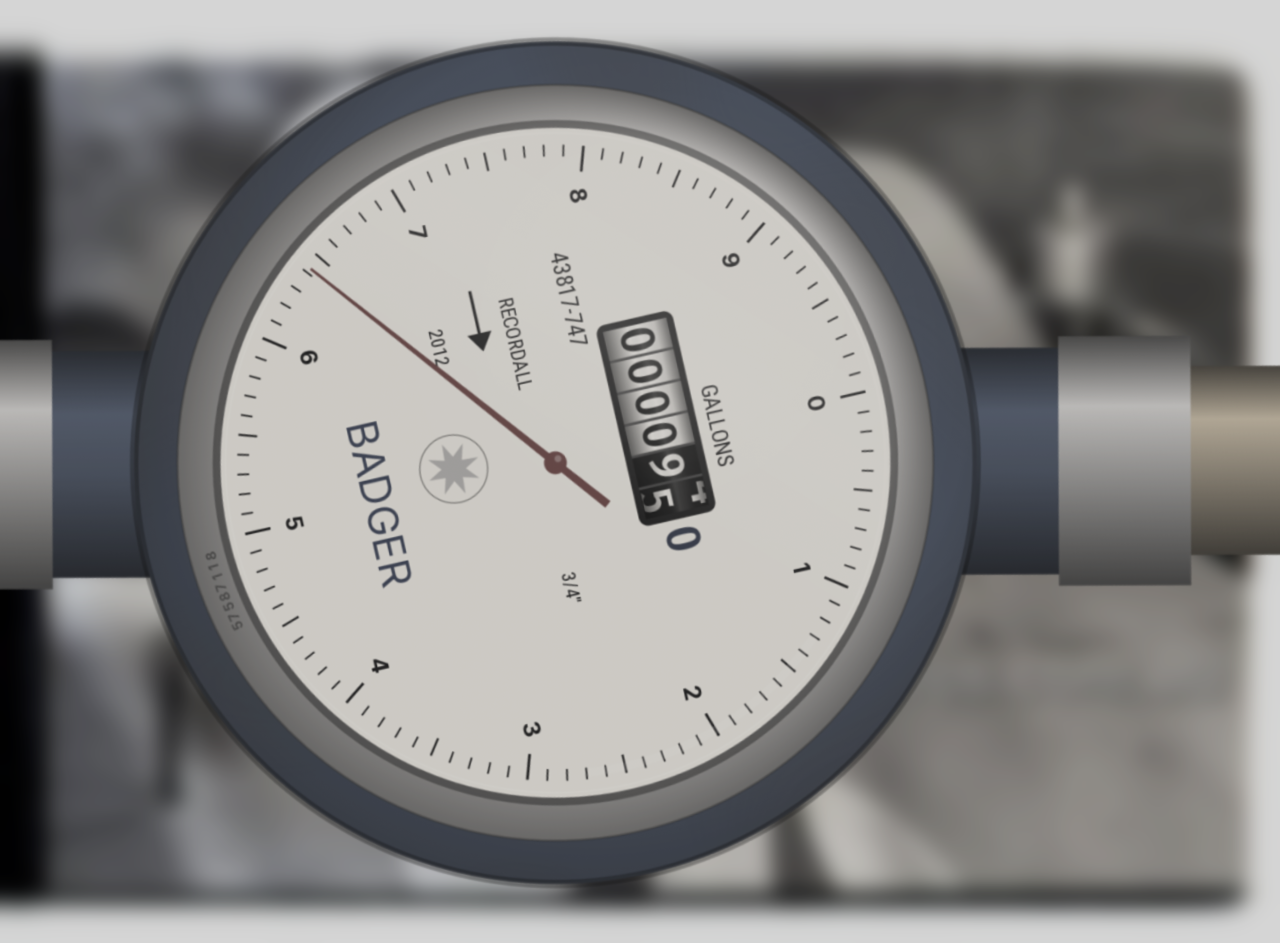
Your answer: 946.4 gal
